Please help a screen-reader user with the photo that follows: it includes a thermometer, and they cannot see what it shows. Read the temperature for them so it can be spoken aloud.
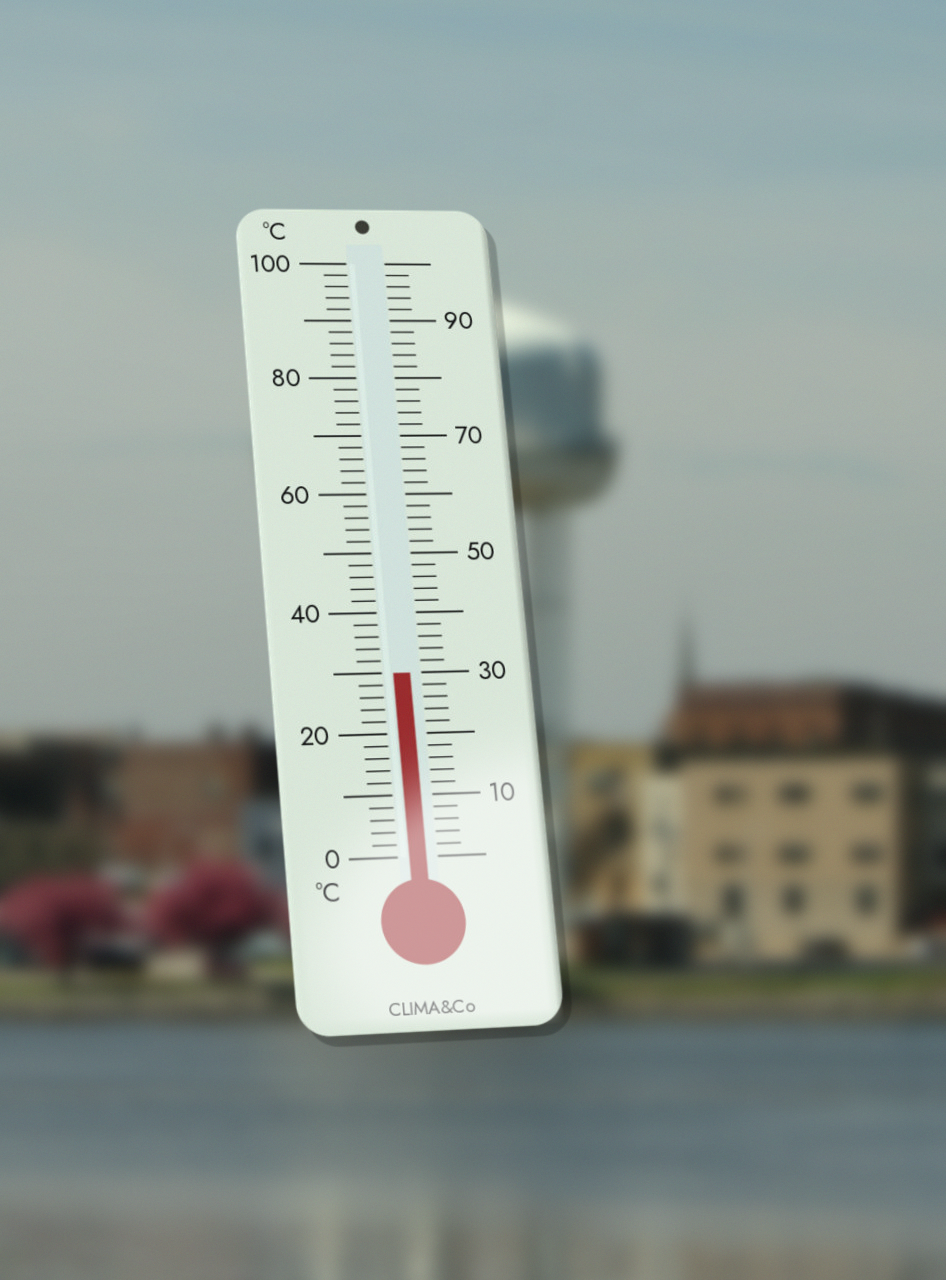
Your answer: 30 °C
